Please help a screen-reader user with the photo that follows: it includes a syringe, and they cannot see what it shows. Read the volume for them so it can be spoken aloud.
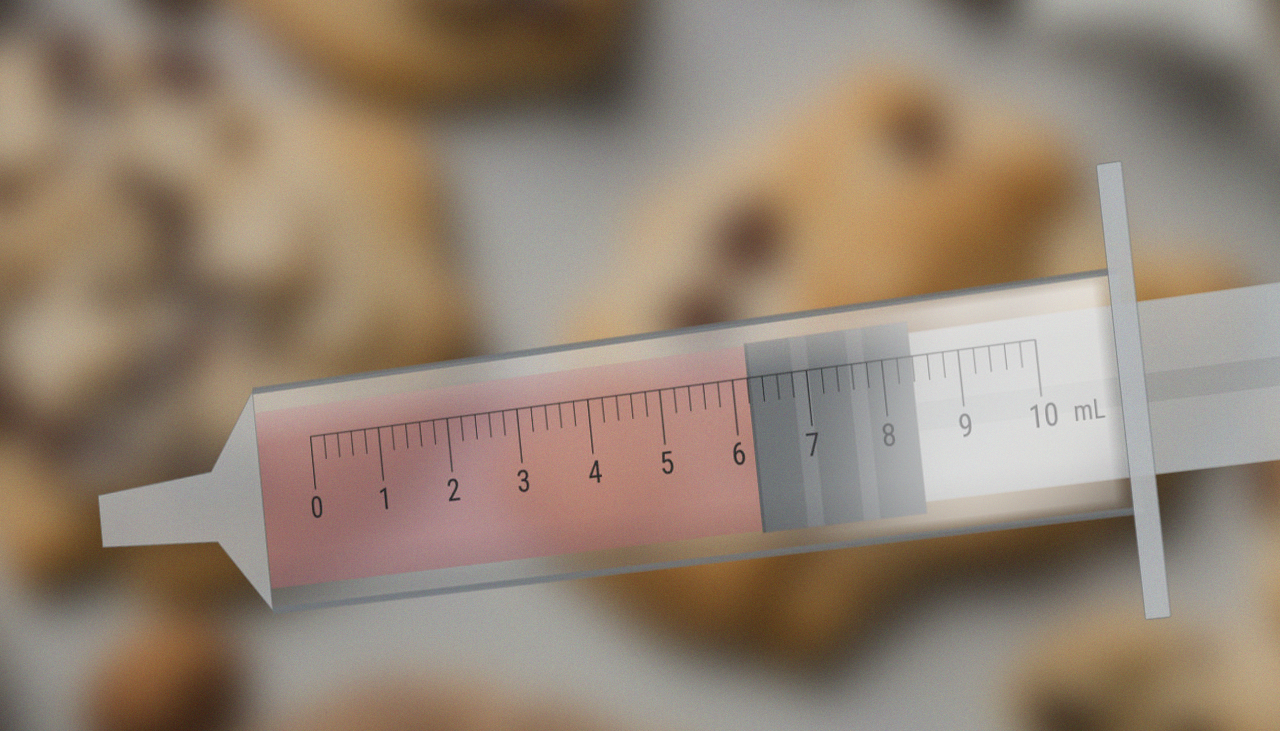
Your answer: 6.2 mL
